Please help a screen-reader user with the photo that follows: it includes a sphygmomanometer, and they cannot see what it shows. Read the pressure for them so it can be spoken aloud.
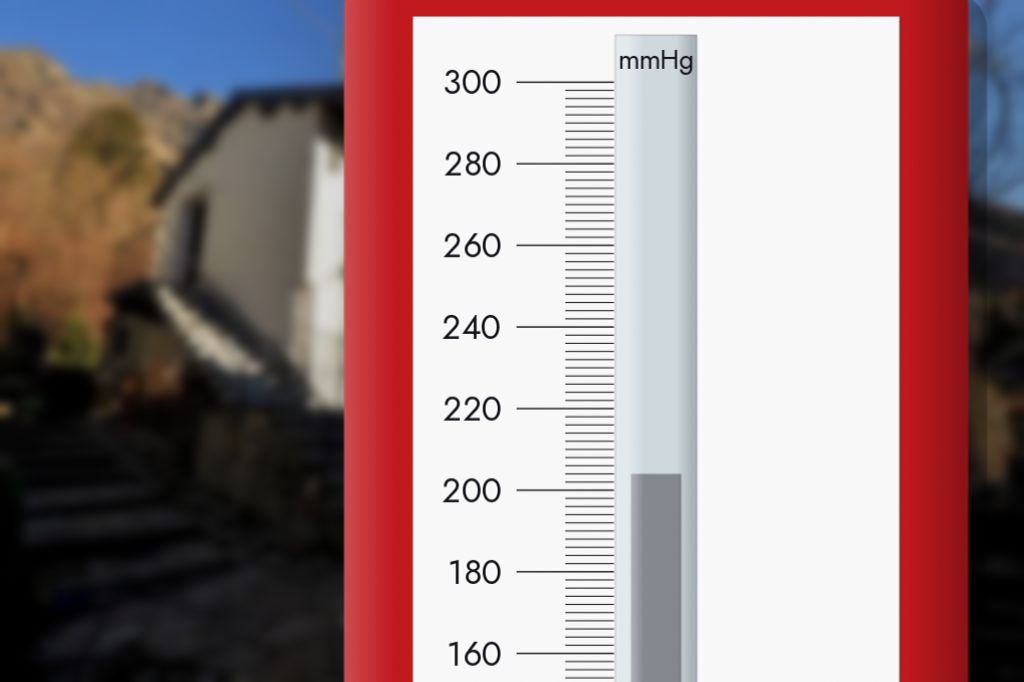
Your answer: 204 mmHg
